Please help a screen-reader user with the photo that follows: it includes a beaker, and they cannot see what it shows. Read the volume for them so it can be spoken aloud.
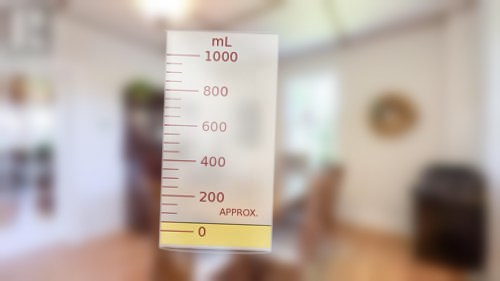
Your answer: 50 mL
